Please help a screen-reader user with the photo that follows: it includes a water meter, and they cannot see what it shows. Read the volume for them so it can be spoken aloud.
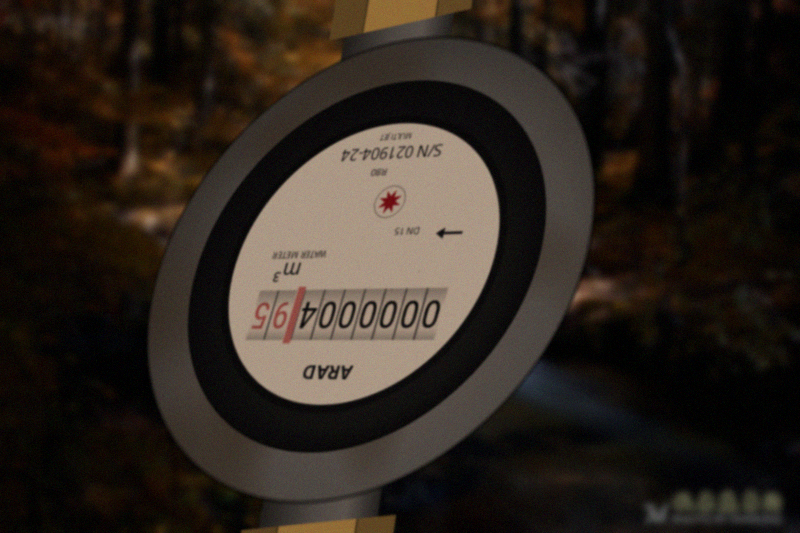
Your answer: 4.95 m³
